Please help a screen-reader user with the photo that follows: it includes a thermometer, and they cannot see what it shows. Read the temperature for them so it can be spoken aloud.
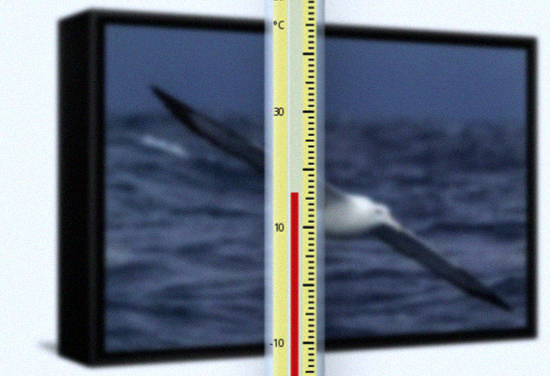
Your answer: 16 °C
